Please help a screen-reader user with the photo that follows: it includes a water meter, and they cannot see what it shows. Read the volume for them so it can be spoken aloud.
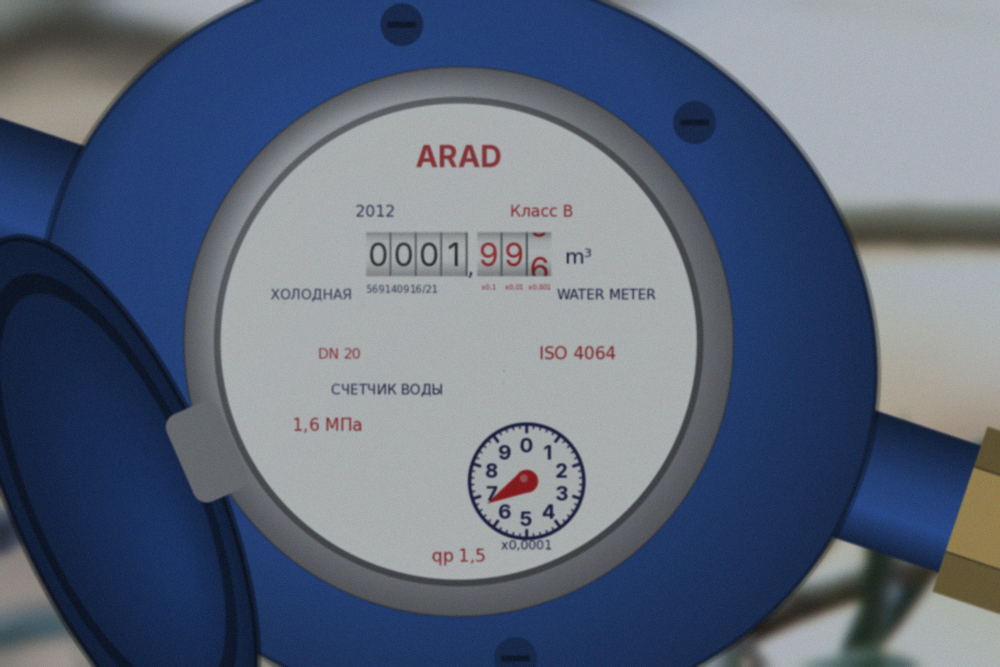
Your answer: 1.9956 m³
